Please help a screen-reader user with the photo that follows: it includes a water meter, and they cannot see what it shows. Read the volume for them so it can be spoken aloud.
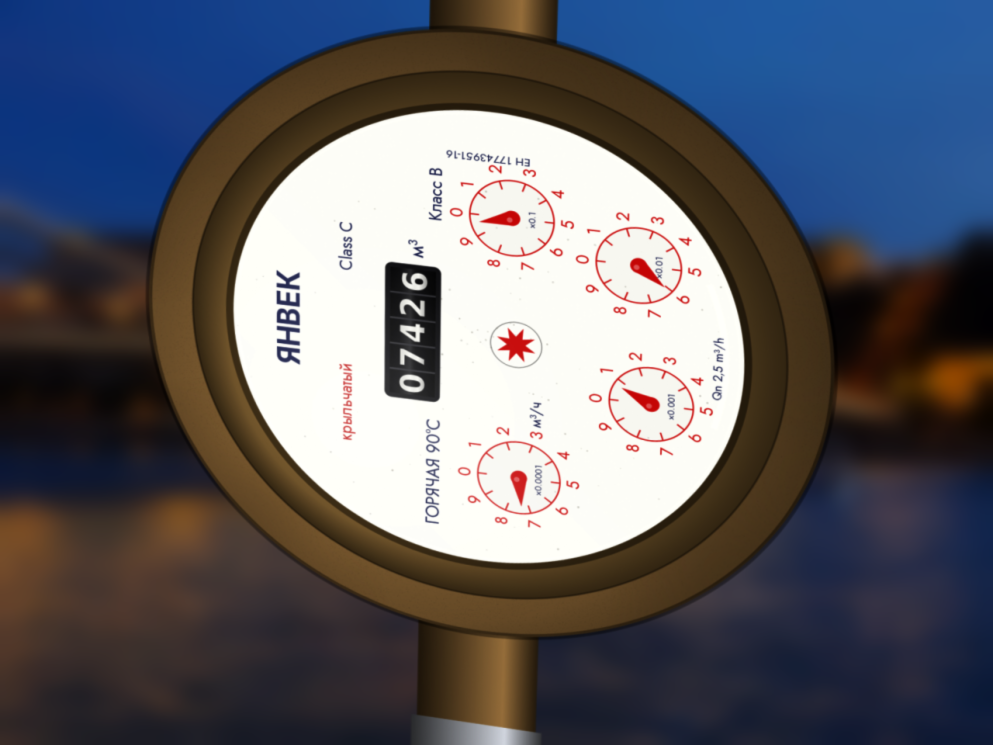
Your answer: 7425.9607 m³
